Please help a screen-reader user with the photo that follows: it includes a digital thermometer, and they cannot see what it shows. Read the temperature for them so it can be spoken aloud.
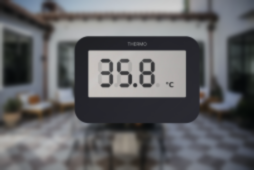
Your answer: 35.8 °C
